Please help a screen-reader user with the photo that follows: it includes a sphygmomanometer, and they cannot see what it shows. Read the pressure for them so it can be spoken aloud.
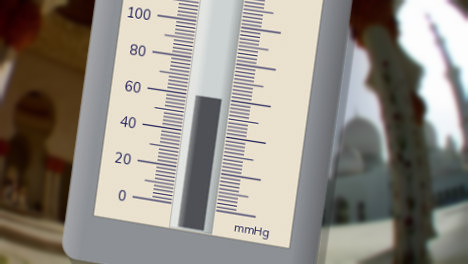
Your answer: 60 mmHg
